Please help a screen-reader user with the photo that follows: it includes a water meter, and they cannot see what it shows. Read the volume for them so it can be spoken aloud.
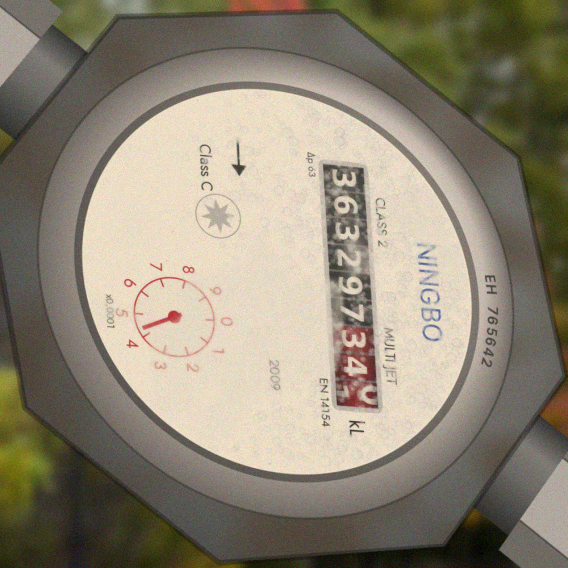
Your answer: 363297.3404 kL
